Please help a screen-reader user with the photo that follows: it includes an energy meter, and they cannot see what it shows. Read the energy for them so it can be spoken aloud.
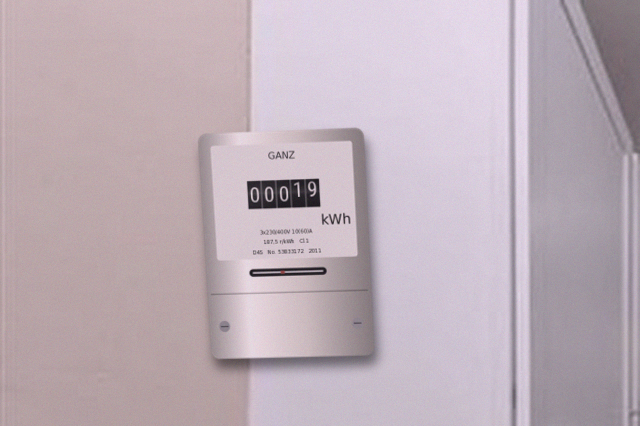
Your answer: 19 kWh
